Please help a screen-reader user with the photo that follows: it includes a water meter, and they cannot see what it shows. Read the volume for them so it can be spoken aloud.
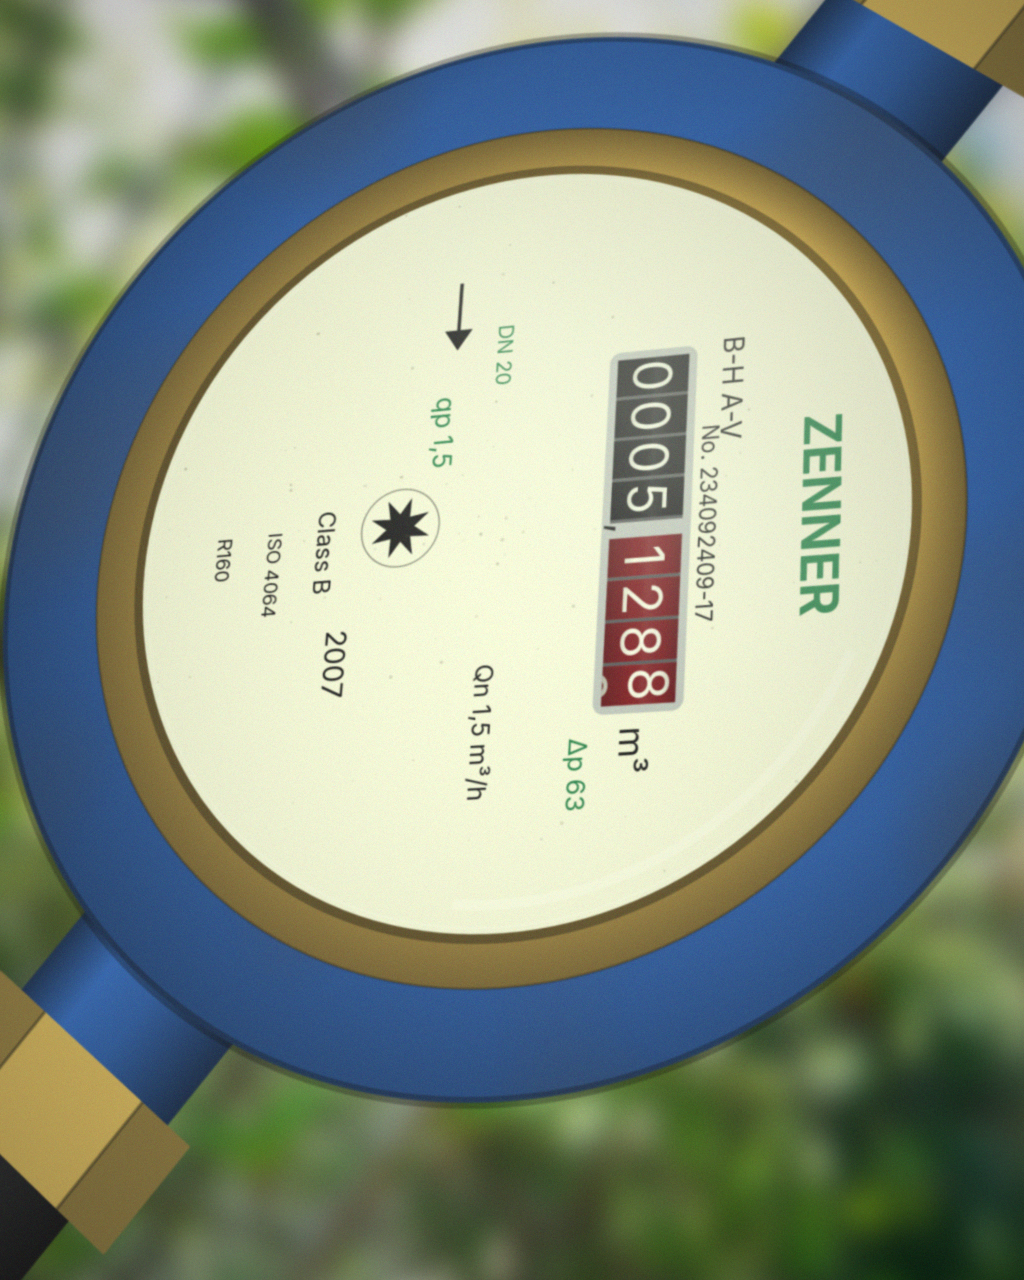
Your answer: 5.1288 m³
